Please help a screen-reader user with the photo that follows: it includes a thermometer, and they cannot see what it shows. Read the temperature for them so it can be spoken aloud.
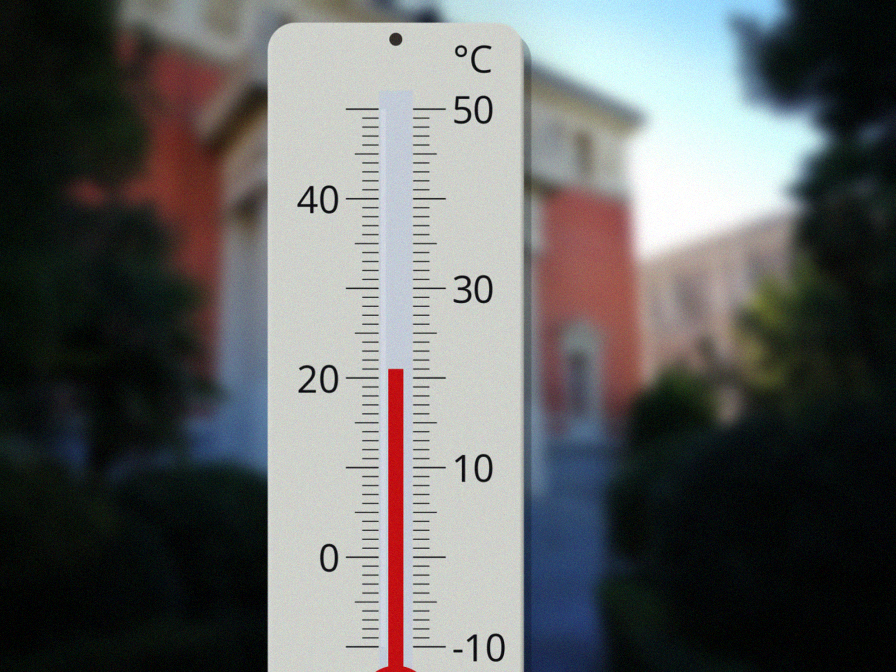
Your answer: 21 °C
